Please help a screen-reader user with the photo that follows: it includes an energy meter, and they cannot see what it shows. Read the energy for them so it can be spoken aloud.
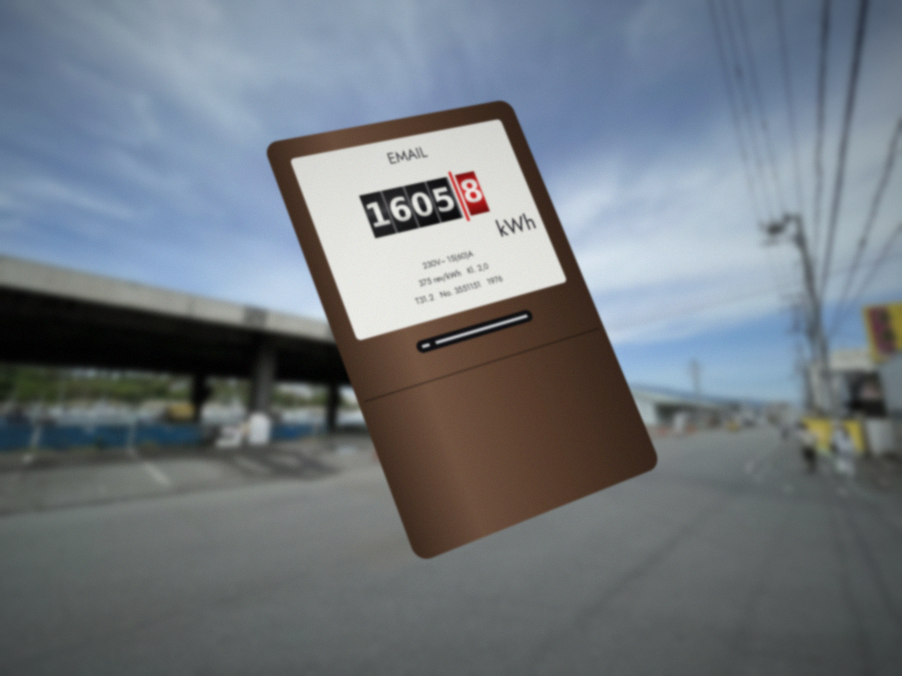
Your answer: 1605.8 kWh
